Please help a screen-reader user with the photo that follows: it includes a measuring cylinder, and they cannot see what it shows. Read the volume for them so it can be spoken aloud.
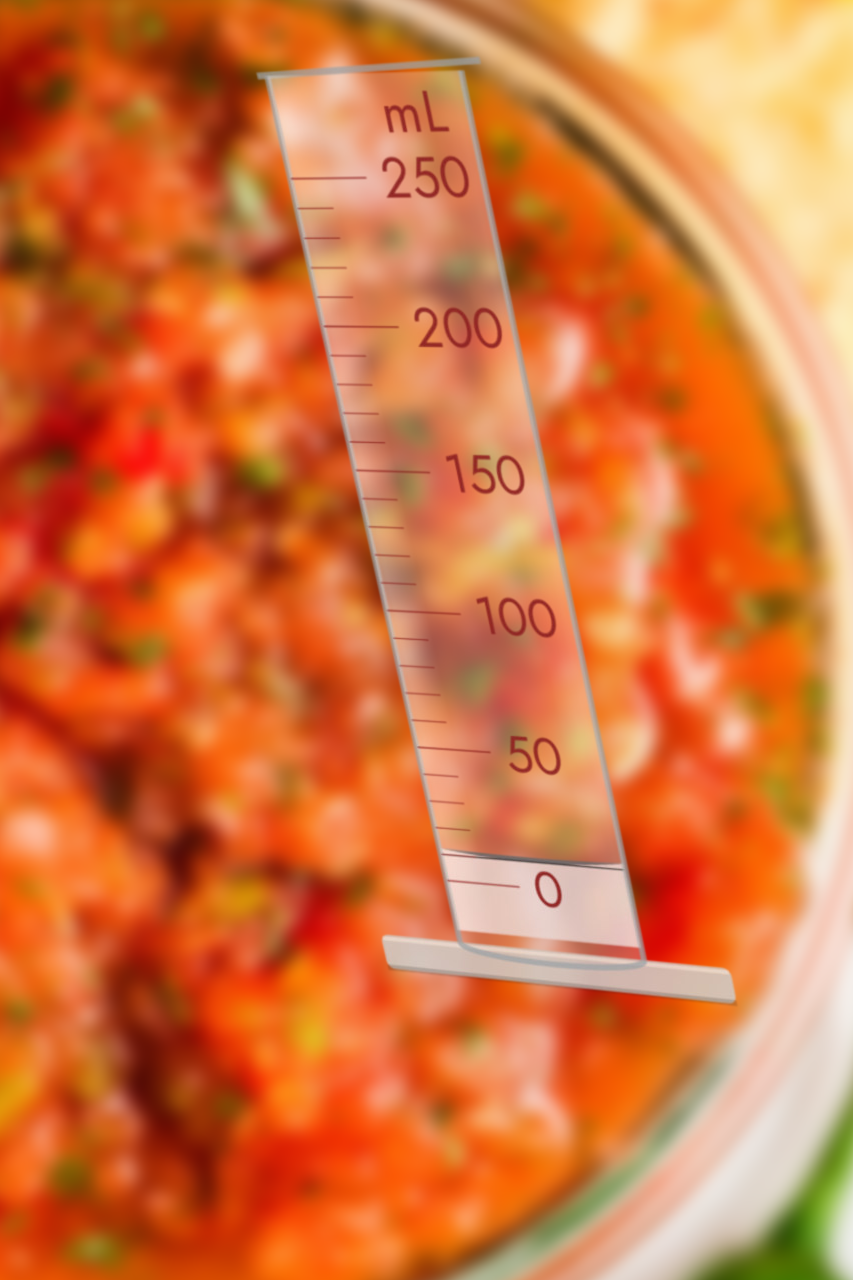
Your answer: 10 mL
